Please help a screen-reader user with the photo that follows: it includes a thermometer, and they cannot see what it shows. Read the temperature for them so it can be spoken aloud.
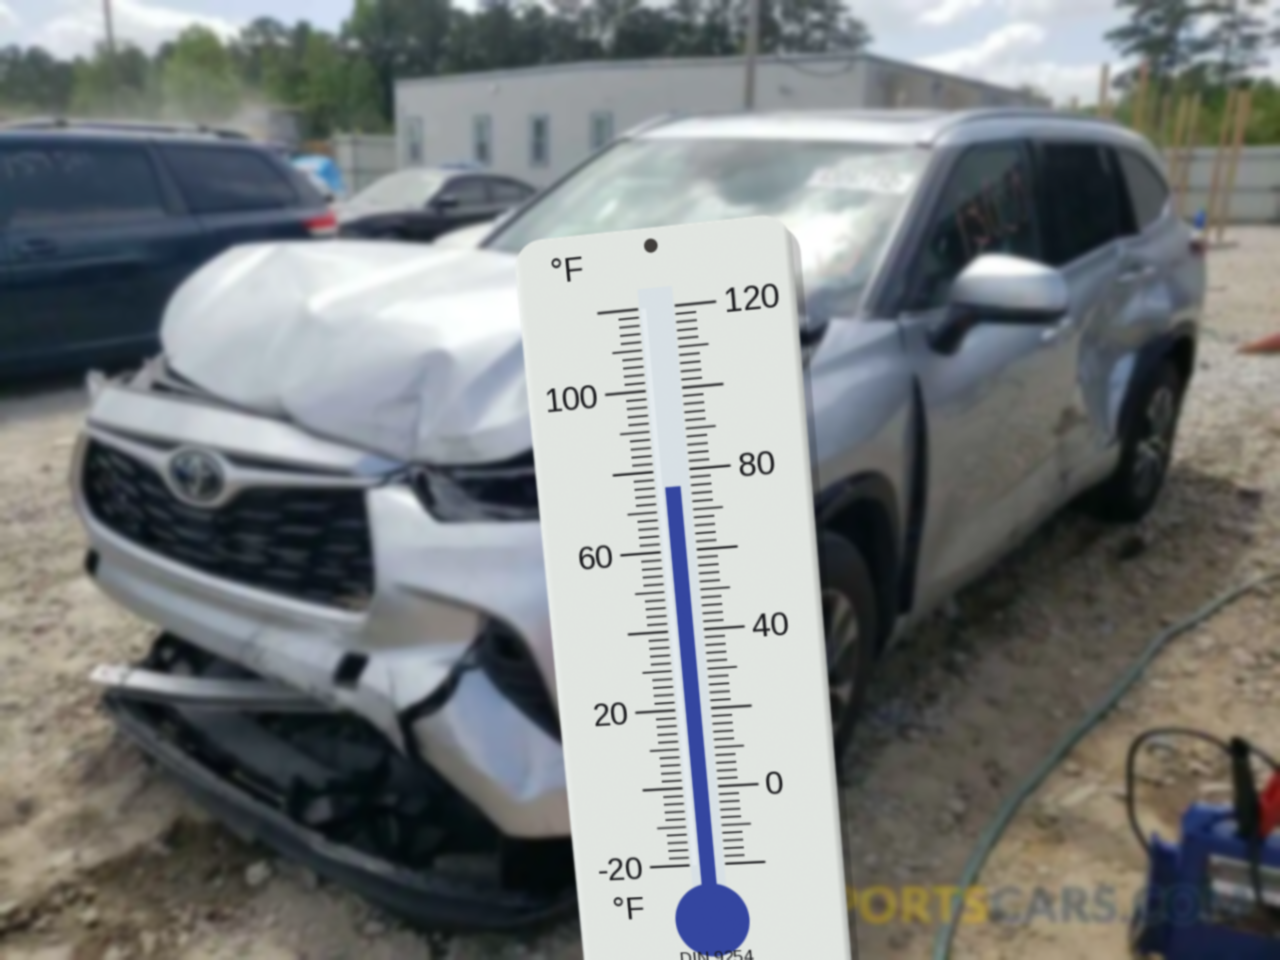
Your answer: 76 °F
